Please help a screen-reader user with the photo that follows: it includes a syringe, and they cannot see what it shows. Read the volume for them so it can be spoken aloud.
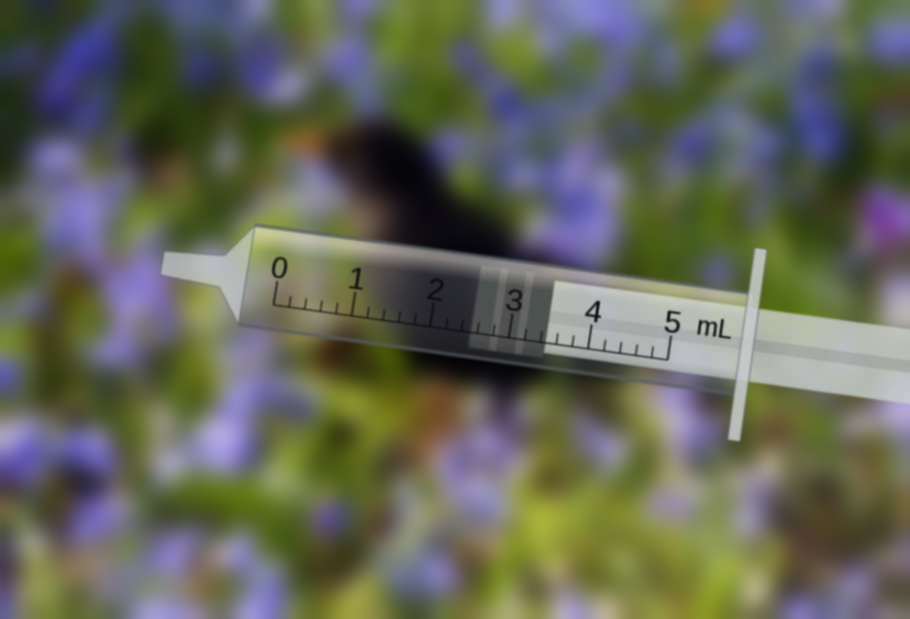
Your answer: 2.5 mL
